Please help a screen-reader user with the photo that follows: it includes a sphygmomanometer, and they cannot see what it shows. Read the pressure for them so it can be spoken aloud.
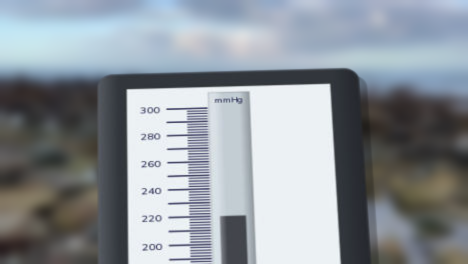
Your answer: 220 mmHg
